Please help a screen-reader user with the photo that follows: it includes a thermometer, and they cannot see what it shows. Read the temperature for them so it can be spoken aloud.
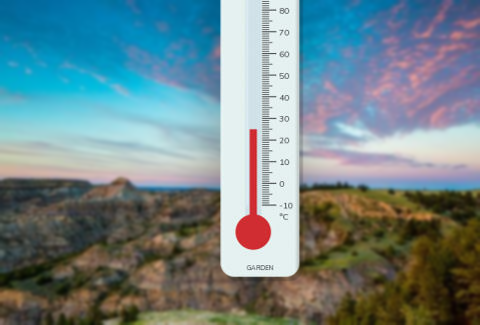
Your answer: 25 °C
